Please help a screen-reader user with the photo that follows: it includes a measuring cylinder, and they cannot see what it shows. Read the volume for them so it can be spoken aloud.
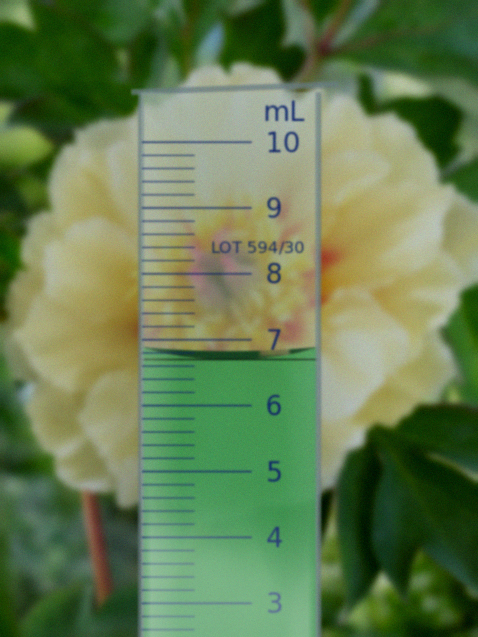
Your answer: 6.7 mL
